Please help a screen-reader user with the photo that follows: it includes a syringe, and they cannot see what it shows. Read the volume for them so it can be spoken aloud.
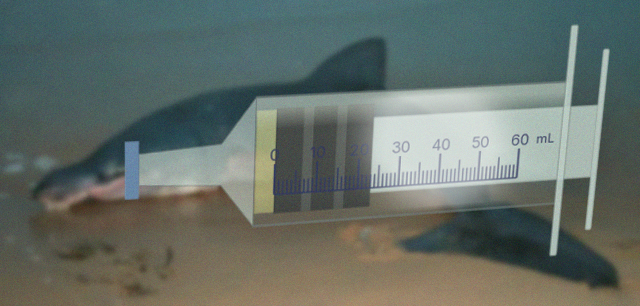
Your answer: 0 mL
